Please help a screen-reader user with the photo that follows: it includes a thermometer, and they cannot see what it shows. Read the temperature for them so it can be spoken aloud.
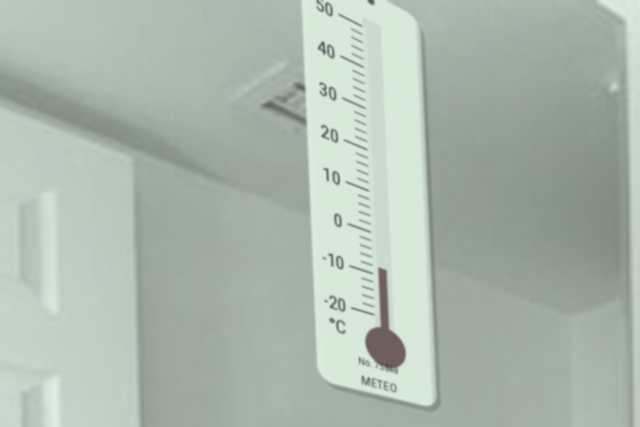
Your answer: -8 °C
